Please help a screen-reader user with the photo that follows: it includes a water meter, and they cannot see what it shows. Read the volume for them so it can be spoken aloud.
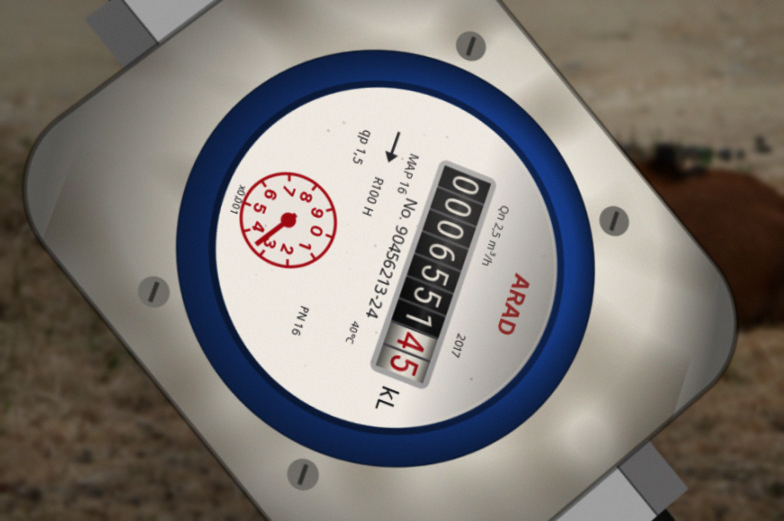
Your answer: 6551.453 kL
